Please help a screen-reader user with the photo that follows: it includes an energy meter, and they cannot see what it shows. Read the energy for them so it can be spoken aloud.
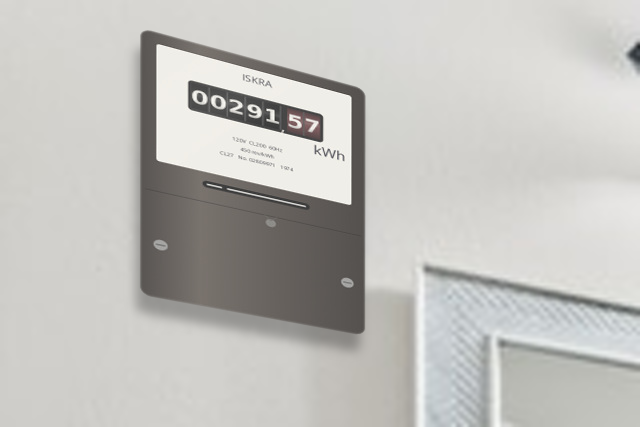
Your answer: 291.57 kWh
